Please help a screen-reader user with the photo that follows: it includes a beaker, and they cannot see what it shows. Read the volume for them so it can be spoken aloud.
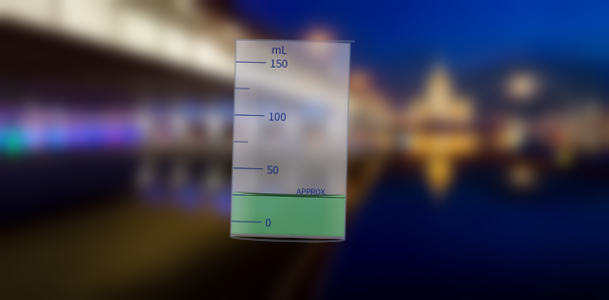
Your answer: 25 mL
